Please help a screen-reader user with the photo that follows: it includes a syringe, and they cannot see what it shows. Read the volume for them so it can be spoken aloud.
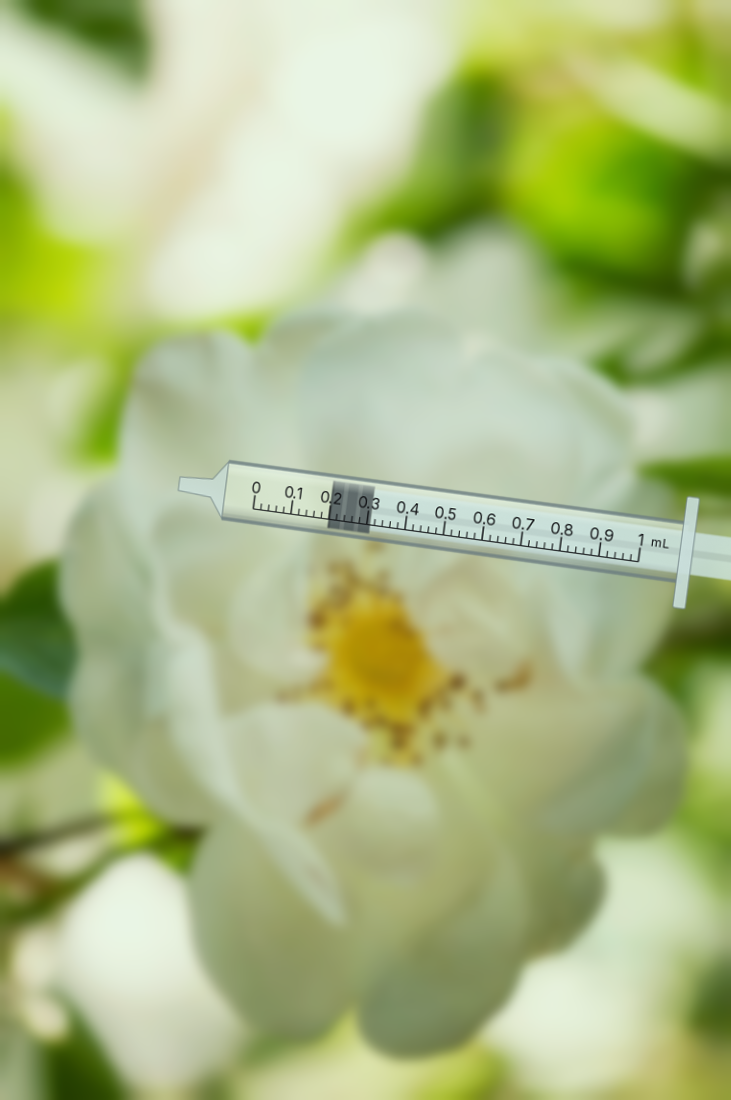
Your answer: 0.2 mL
